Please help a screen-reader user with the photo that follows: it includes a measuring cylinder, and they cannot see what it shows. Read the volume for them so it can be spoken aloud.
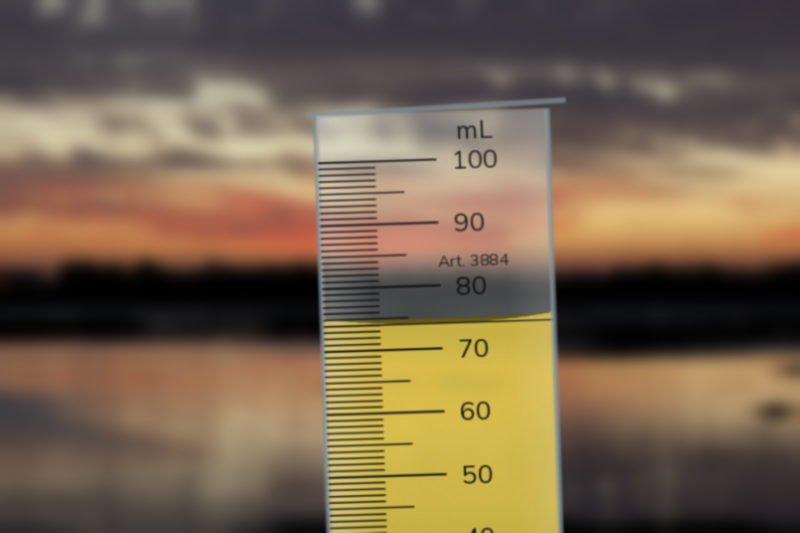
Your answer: 74 mL
